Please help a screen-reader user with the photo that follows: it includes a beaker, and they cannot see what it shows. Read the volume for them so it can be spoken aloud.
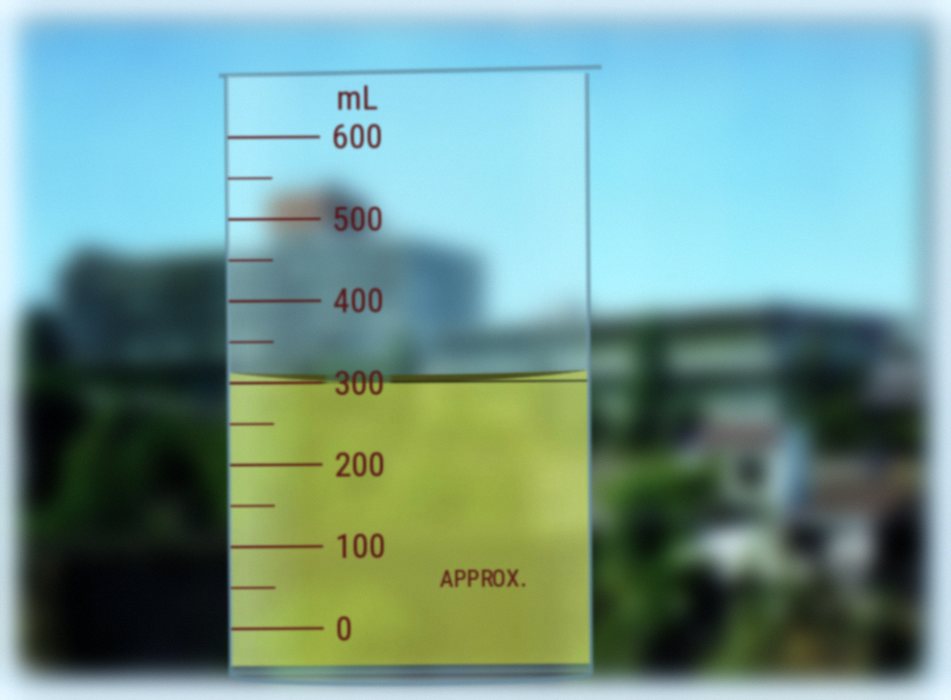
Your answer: 300 mL
